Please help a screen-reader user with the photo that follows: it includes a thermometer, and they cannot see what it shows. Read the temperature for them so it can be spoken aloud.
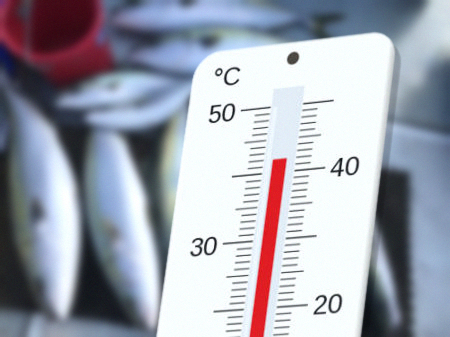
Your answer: 42 °C
